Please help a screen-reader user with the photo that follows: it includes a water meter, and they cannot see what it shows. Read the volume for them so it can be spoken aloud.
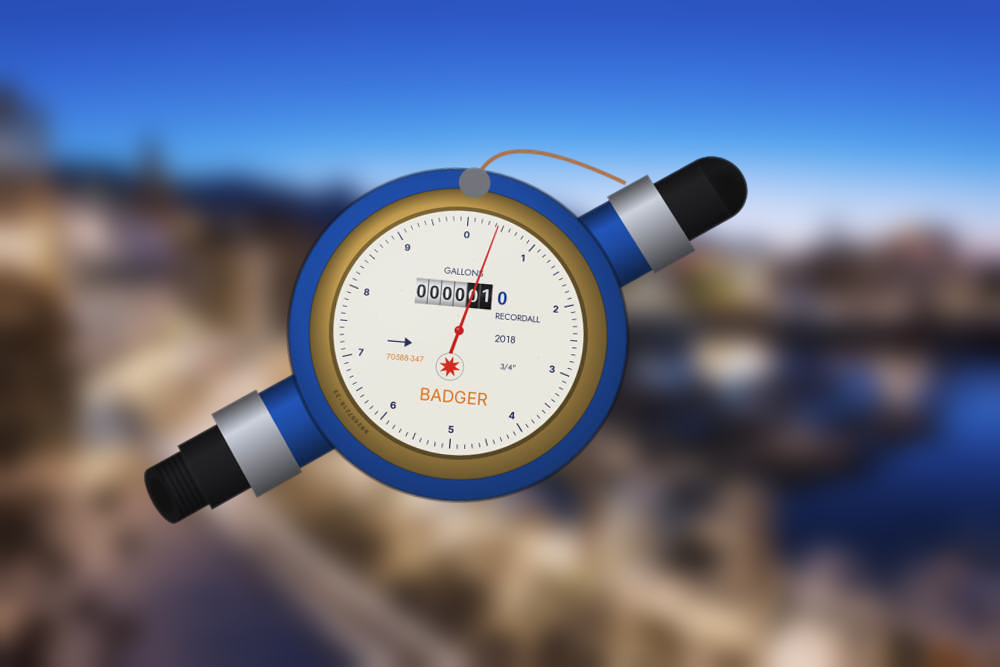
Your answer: 10.4 gal
